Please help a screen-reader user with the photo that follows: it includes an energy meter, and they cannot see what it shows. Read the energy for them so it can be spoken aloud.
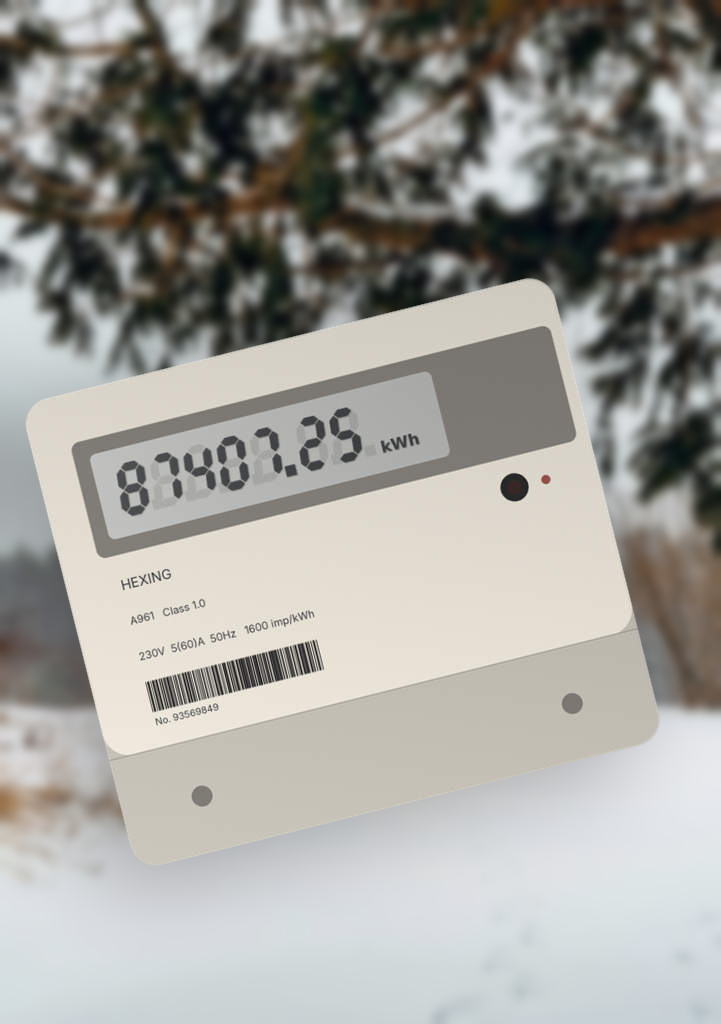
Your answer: 87407.25 kWh
